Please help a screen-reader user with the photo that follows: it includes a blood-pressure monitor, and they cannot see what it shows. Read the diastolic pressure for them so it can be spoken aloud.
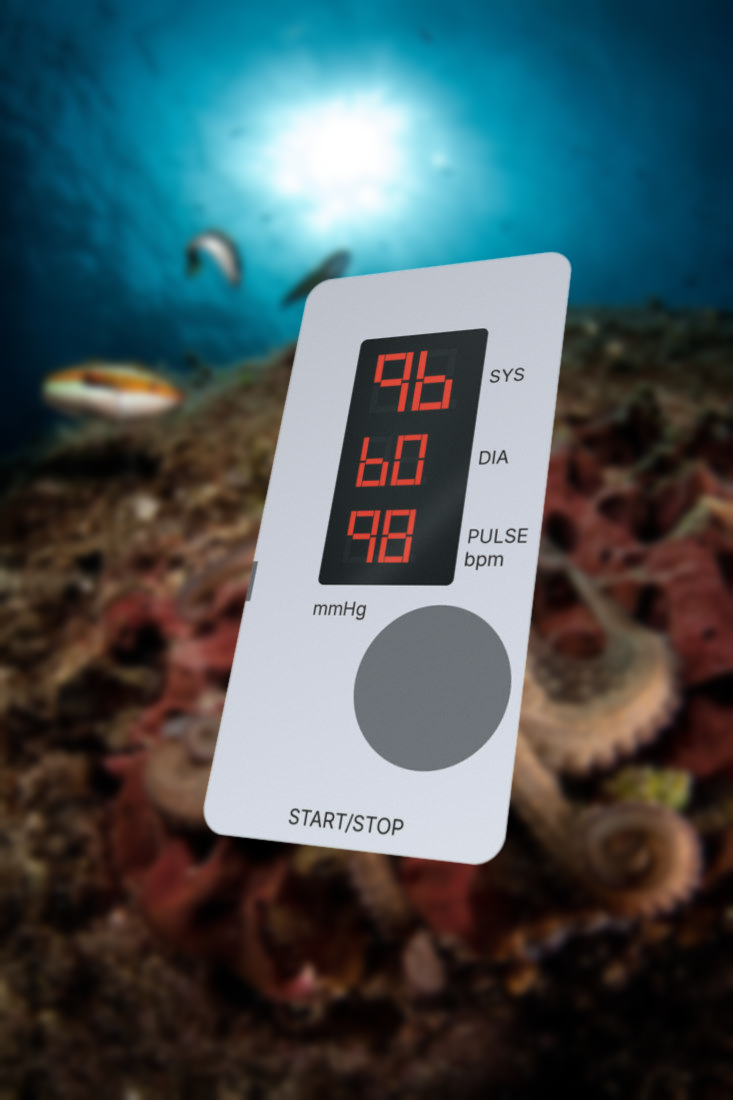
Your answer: 60 mmHg
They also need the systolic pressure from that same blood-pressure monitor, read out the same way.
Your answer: 96 mmHg
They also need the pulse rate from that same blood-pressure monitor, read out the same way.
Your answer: 98 bpm
